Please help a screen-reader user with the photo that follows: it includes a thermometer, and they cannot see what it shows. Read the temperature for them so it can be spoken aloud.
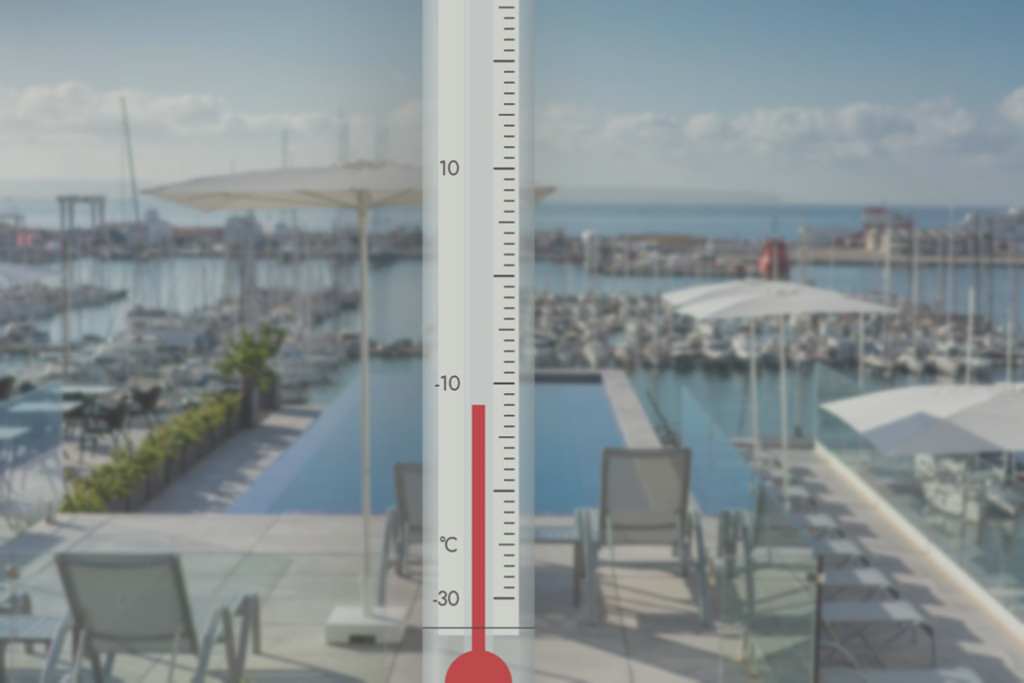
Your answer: -12 °C
